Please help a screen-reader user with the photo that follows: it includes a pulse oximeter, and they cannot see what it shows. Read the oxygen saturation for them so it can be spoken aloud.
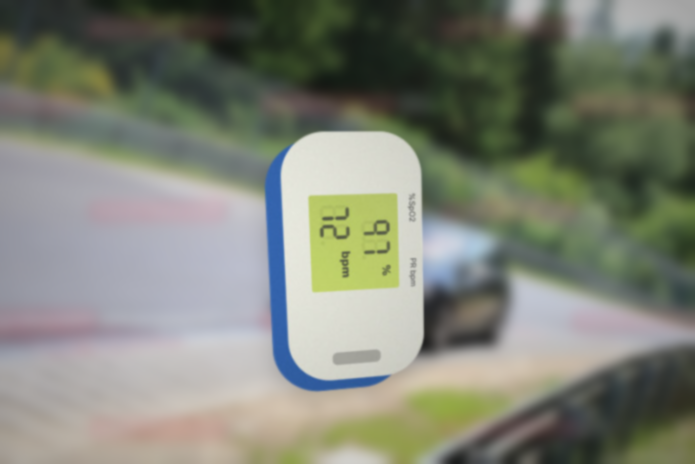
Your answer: 97 %
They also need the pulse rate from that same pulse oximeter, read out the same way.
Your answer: 72 bpm
